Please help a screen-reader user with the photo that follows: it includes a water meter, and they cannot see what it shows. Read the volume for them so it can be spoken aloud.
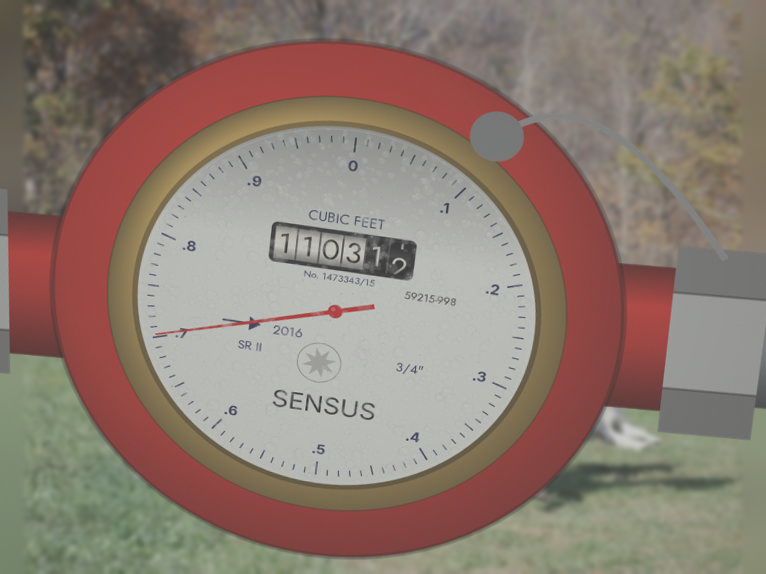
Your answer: 110311.70 ft³
